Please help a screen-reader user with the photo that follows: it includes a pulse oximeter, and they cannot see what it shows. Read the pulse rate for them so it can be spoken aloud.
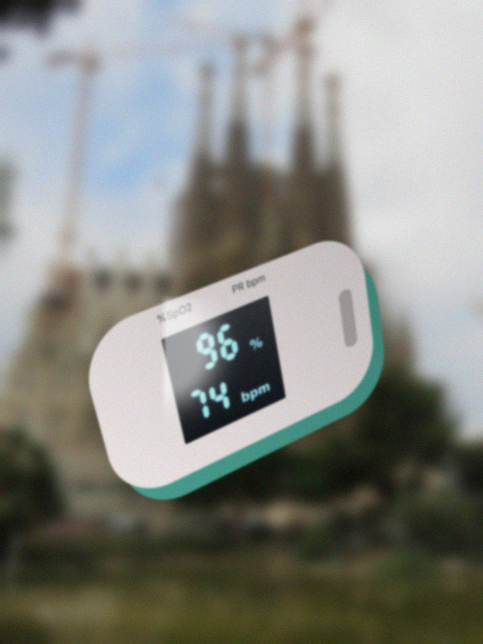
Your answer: 74 bpm
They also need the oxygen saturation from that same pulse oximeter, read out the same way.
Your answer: 96 %
